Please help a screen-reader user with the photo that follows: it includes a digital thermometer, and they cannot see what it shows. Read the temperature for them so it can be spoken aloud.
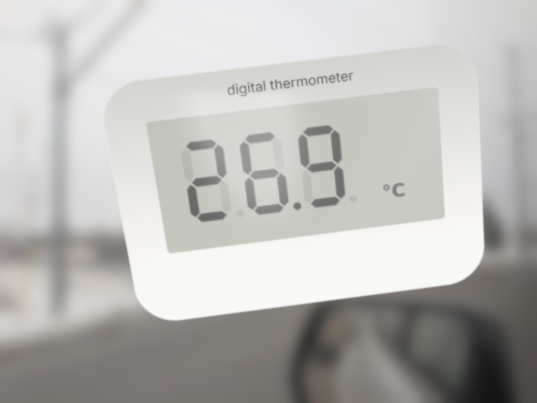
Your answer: 26.9 °C
